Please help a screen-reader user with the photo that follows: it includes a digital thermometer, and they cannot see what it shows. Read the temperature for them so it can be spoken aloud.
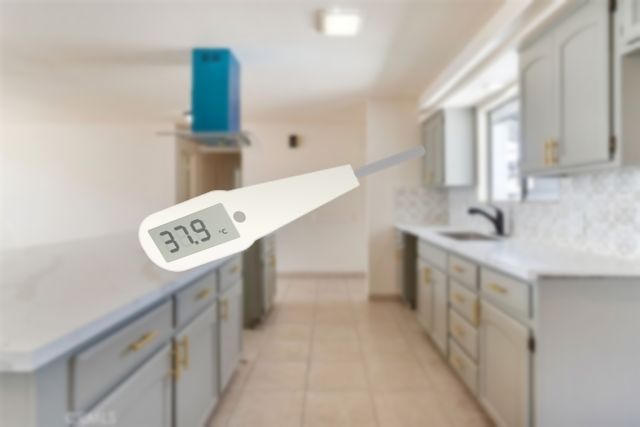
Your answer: 37.9 °C
